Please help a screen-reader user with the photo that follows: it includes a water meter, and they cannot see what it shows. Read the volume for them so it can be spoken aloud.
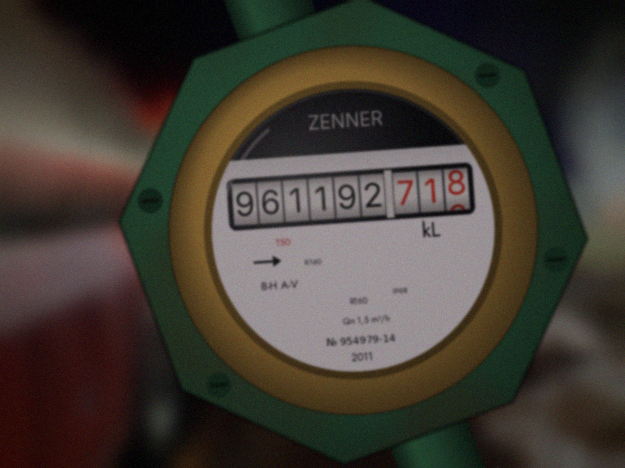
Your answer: 961192.718 kL
